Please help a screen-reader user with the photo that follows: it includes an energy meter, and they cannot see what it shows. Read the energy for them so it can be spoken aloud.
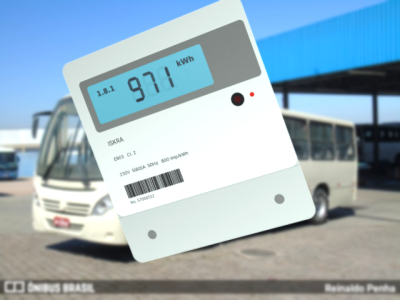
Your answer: 971 kWh
